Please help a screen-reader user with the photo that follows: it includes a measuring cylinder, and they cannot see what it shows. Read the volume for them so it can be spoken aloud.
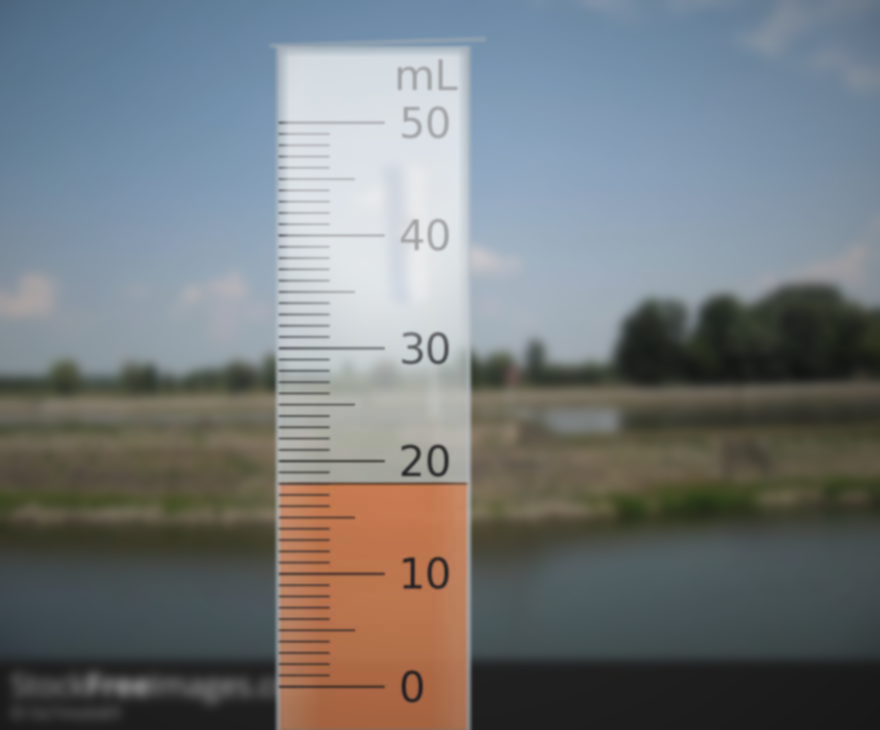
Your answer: 18 mL
